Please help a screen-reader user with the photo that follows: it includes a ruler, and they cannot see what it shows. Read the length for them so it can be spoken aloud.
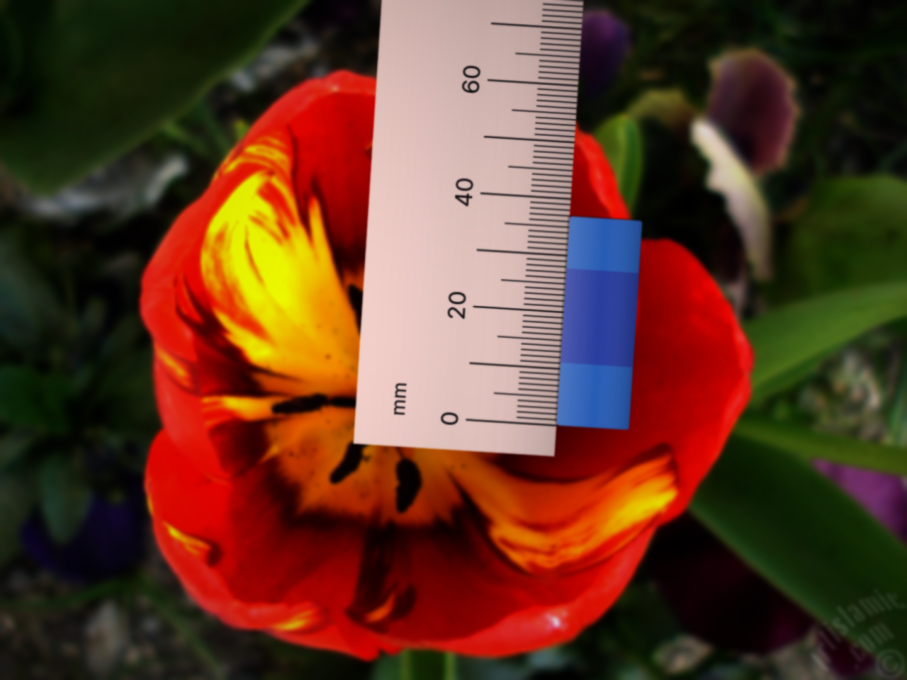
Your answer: 37 mm
